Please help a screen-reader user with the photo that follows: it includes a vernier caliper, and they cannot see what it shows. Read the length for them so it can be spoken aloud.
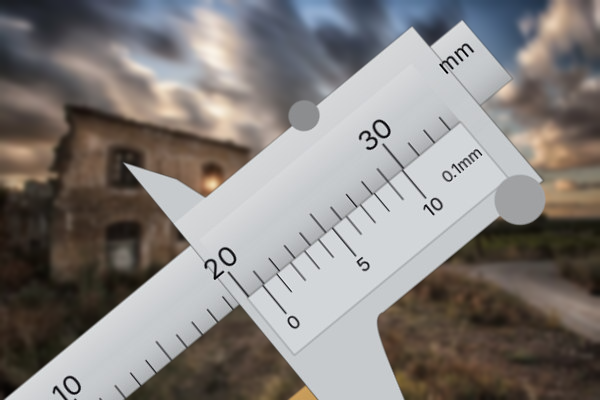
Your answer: 20.9 mm
